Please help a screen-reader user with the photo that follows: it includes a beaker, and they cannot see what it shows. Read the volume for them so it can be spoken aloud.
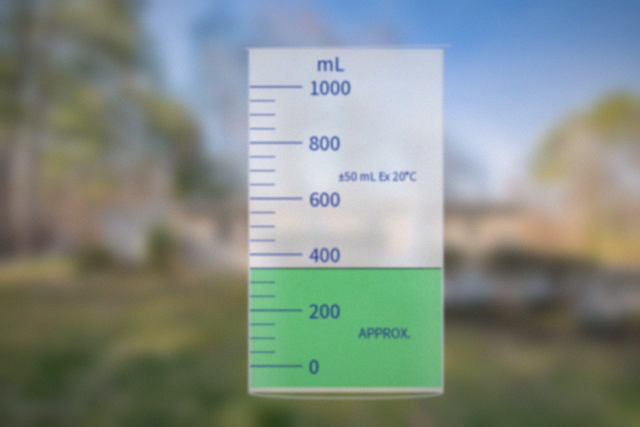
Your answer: 350 mL
